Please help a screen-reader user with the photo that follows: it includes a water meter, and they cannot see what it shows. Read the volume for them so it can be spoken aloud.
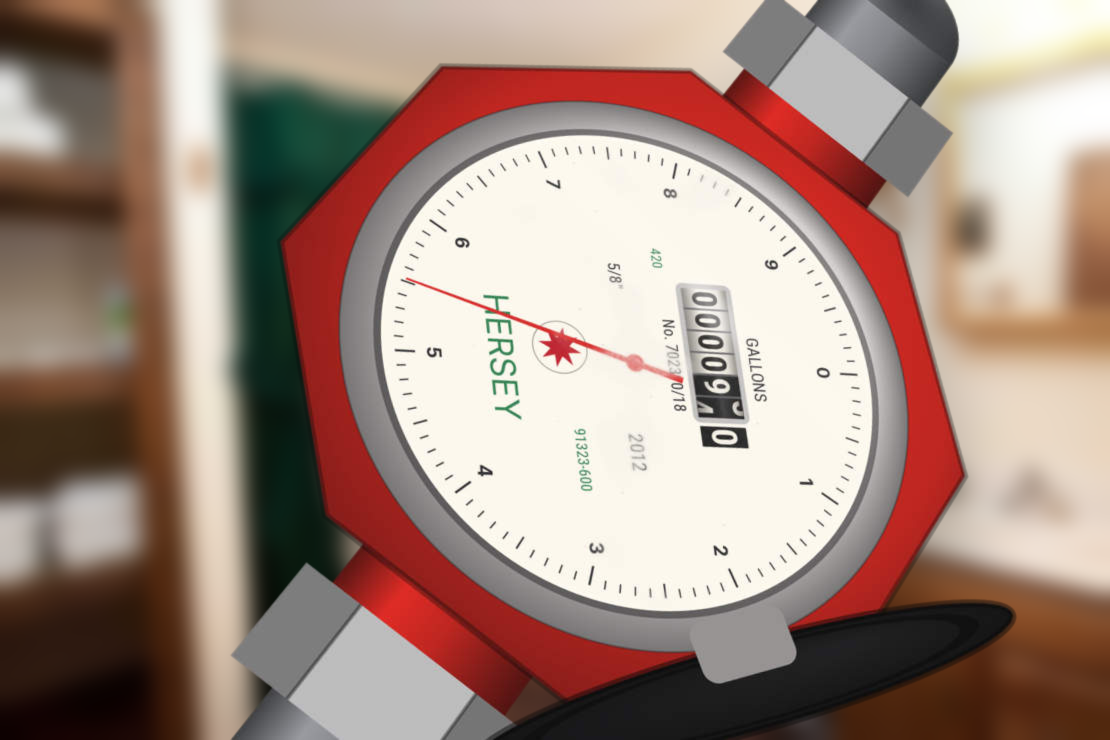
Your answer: 935.5 gal
